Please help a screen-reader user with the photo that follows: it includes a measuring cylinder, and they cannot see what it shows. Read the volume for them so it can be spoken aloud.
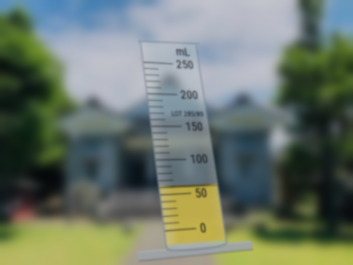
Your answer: 60 mL
